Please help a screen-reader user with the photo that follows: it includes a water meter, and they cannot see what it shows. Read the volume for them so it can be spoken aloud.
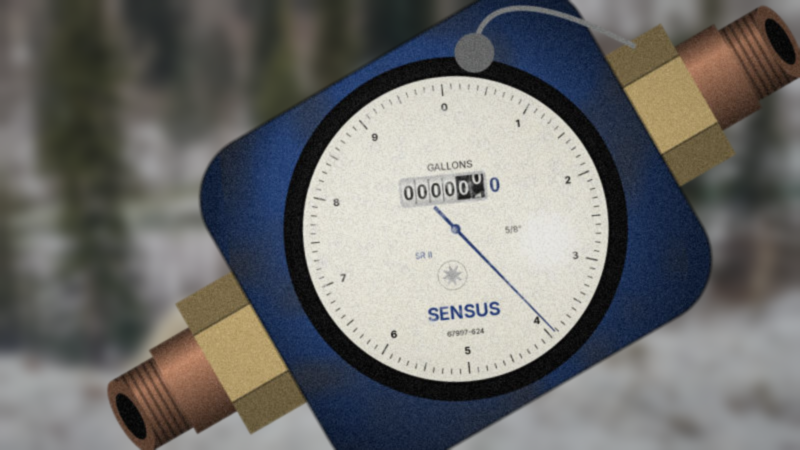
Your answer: 3.9 gal
